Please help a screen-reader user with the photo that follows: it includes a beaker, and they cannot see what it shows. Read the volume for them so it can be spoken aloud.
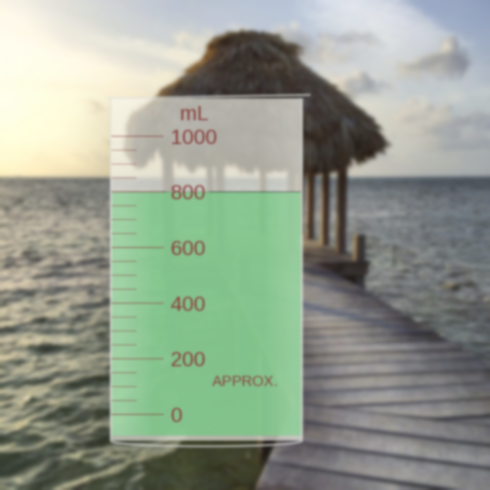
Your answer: 800 mL
